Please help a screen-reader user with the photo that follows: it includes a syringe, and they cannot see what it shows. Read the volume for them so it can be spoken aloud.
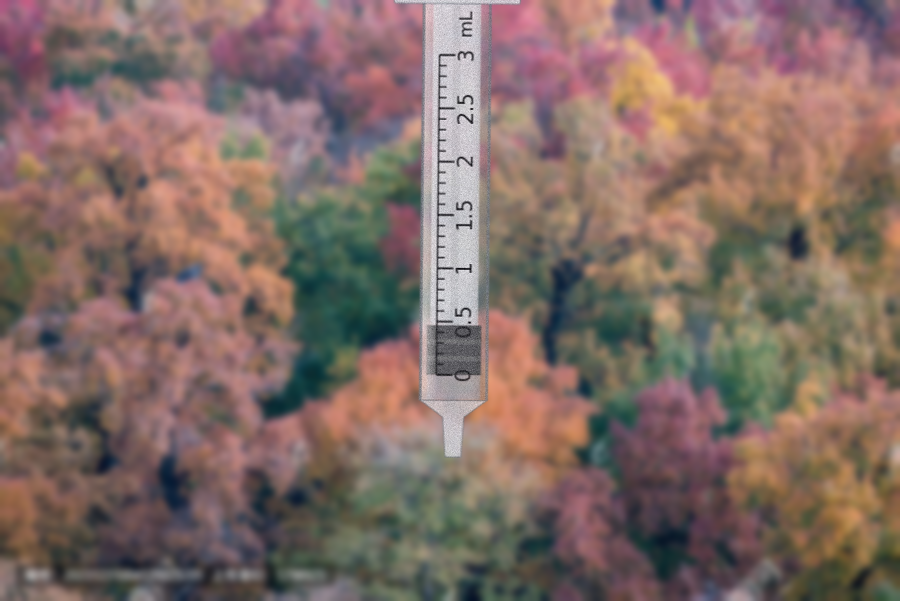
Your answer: 0 mL
